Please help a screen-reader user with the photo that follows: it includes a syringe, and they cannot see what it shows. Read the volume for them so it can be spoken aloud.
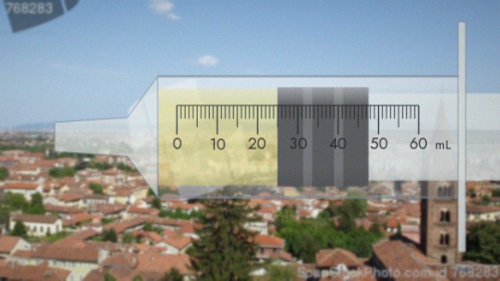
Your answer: 25 mL
